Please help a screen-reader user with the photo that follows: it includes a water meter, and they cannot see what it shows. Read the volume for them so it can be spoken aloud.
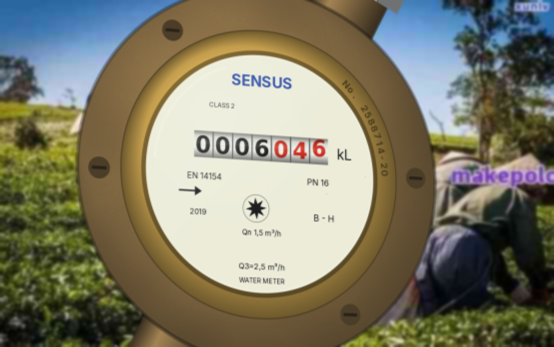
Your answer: 6.046 kL
